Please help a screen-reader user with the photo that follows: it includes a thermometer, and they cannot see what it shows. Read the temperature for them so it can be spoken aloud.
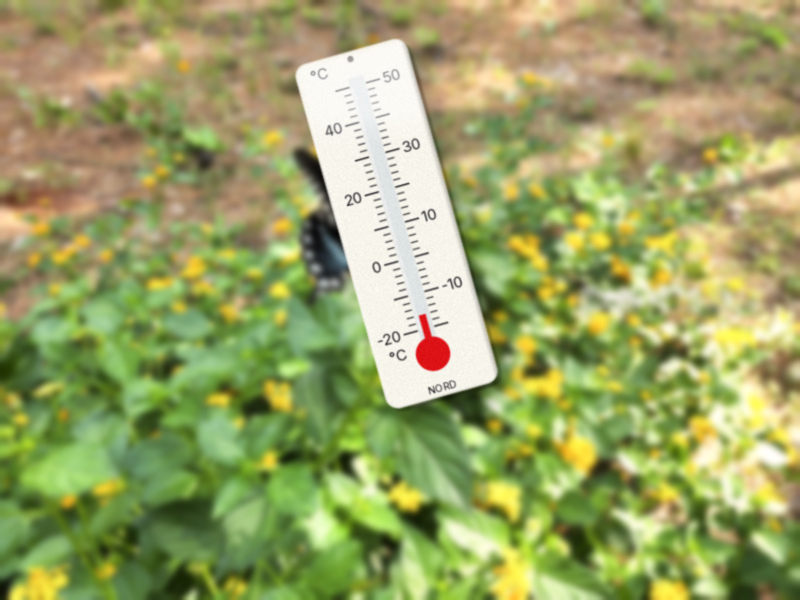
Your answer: -16 °C
